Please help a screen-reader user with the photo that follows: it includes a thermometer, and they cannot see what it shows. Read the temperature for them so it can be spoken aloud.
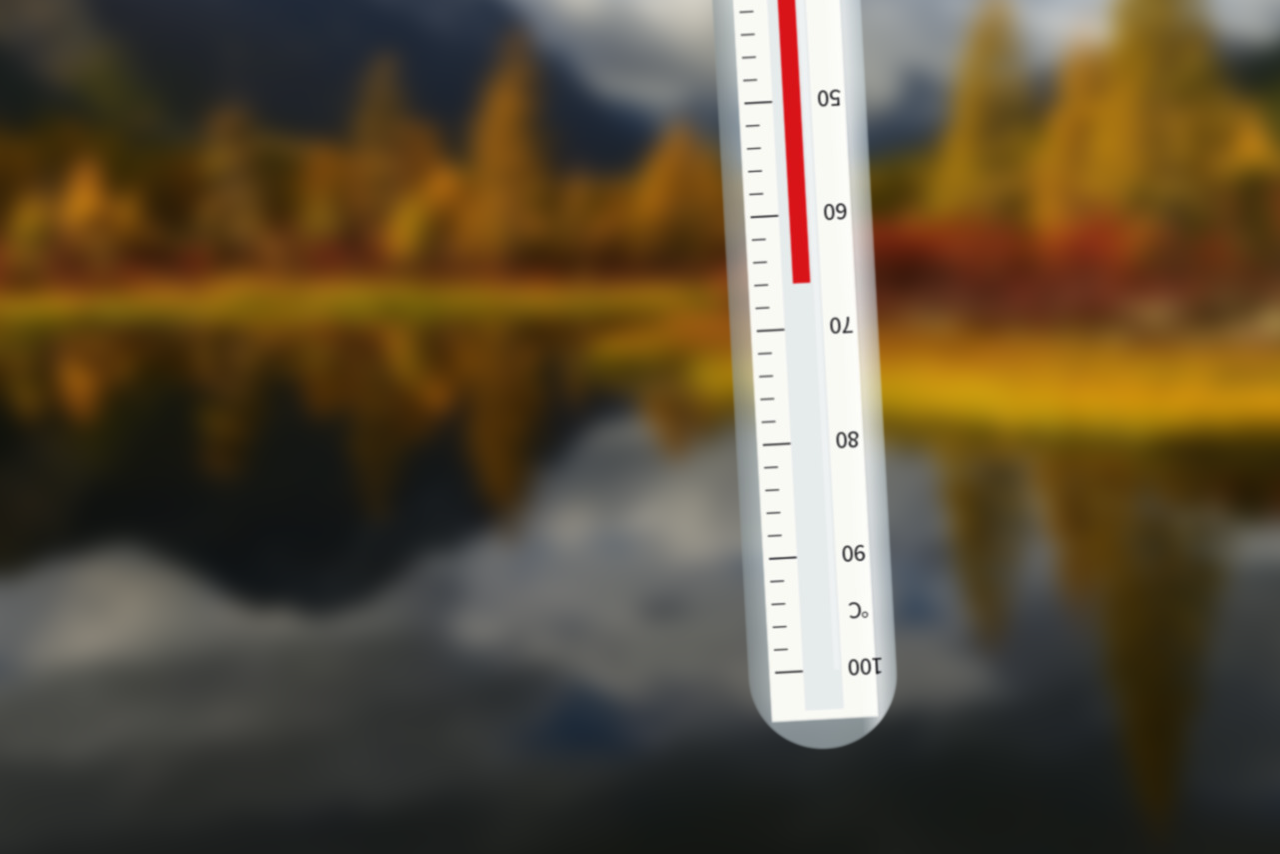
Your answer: 66 °C
